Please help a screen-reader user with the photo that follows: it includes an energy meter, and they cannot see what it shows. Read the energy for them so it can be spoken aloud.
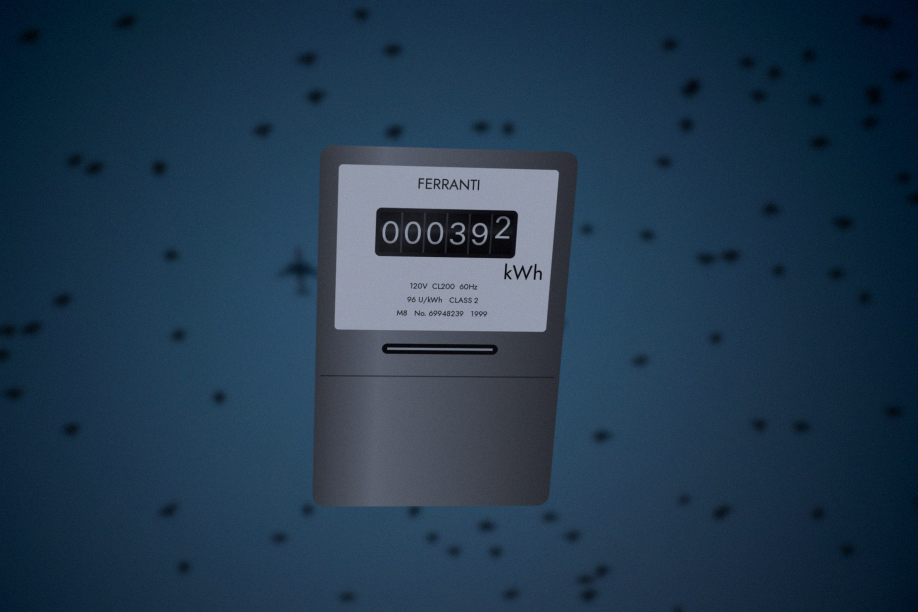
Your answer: 392 kWh
